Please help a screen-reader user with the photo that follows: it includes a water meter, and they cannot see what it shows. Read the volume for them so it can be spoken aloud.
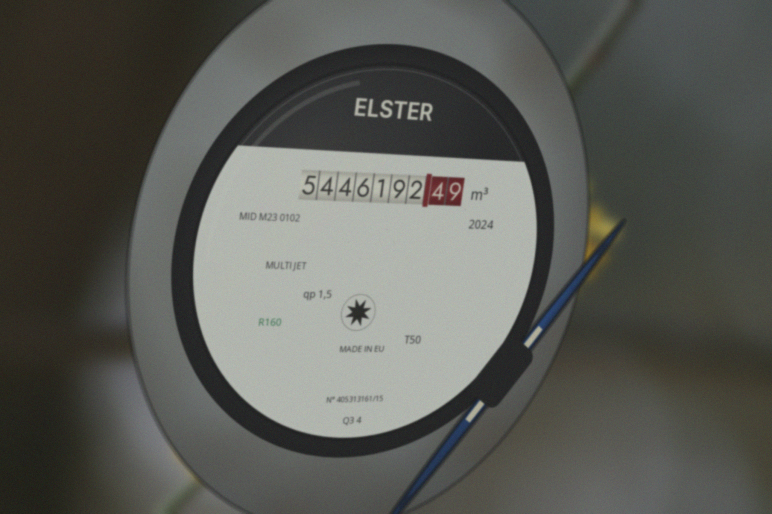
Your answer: 5446192.49 m³
